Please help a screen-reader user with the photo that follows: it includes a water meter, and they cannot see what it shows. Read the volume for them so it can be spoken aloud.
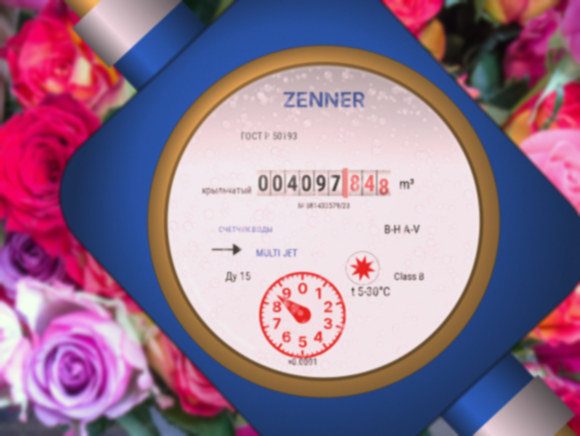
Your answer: 4097.8478 m³
